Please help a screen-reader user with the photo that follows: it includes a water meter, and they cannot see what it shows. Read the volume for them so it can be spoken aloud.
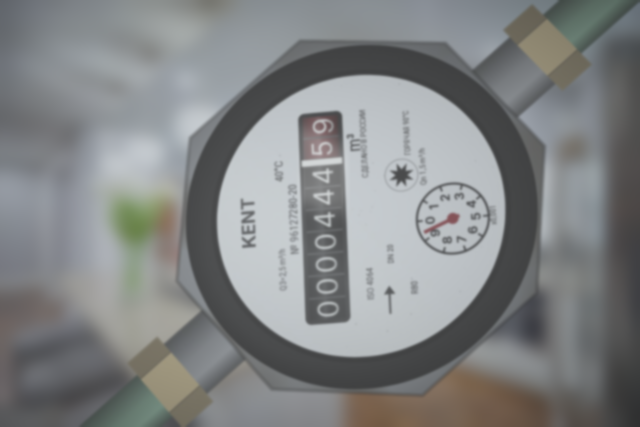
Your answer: 444.589 m³
